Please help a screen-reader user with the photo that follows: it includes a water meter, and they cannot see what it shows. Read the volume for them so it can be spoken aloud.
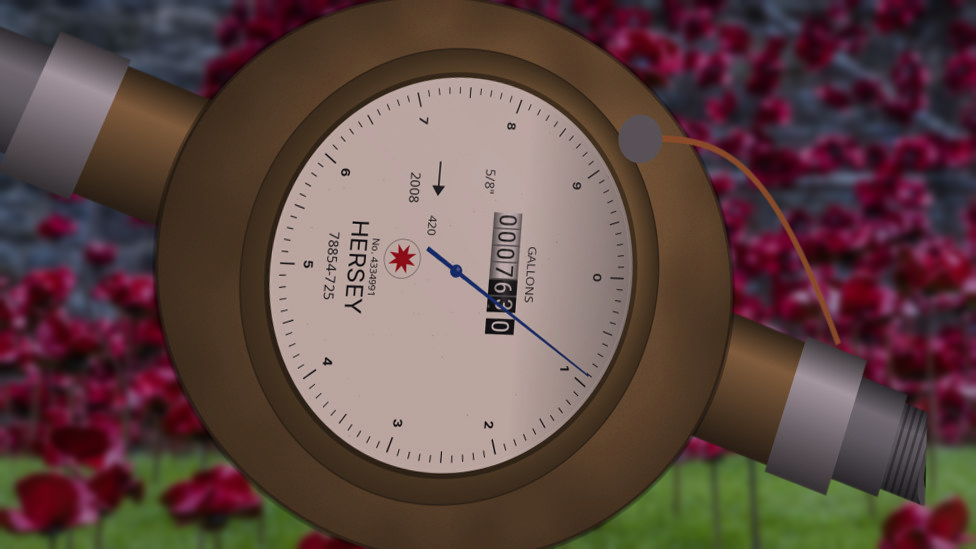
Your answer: 7630.9 gal
